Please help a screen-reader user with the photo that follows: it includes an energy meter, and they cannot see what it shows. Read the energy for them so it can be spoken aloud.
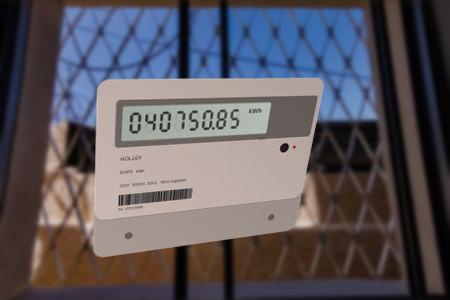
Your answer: 40750.85 kWh
